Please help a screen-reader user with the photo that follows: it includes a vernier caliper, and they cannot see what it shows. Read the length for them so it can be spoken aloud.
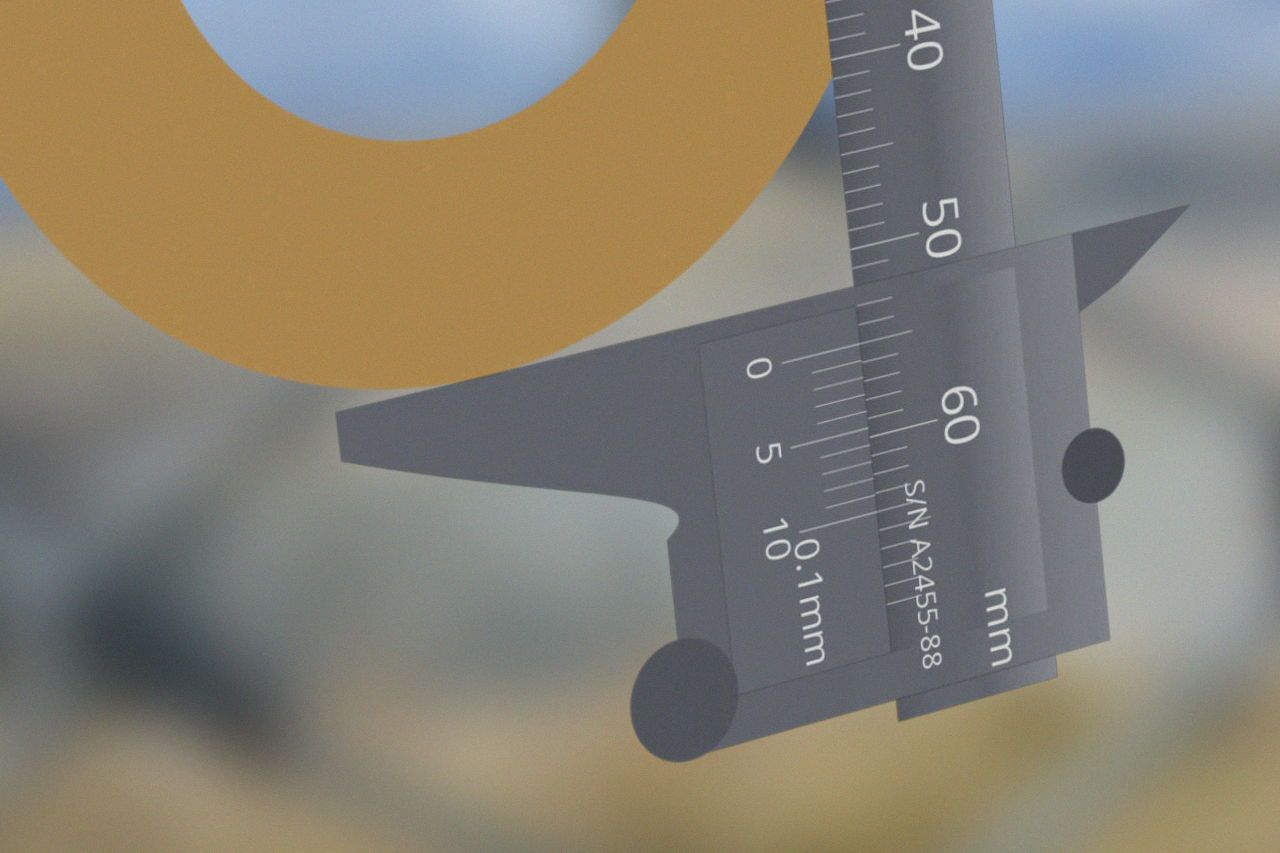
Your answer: 55.0 mm
